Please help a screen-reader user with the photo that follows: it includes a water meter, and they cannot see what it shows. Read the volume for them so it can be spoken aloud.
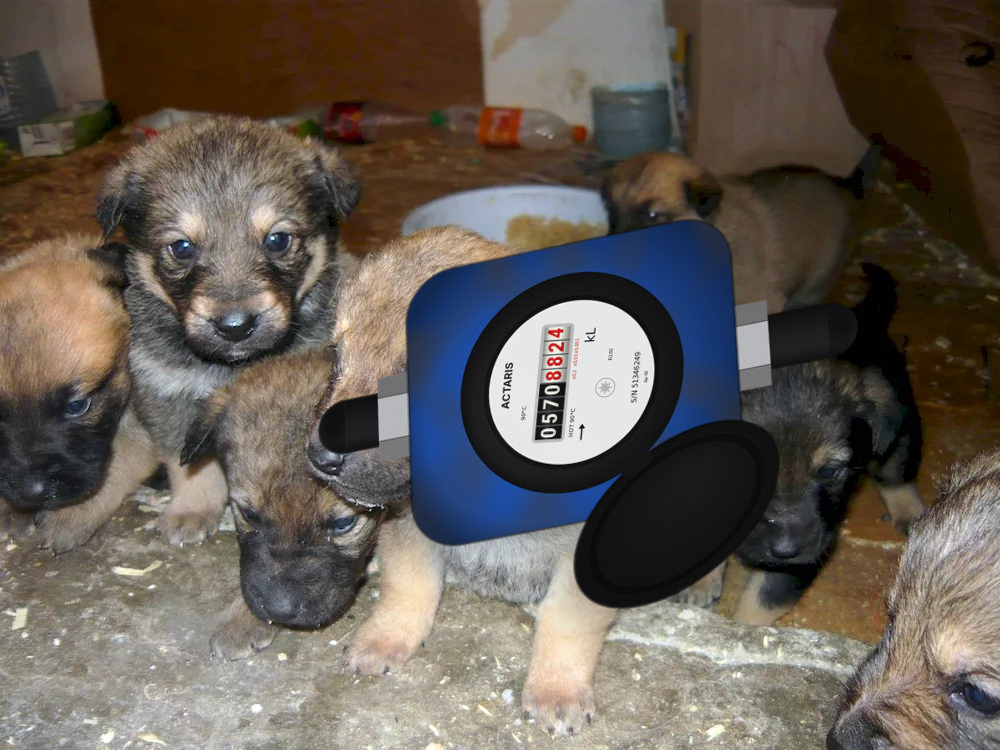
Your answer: 570.8824 kL
